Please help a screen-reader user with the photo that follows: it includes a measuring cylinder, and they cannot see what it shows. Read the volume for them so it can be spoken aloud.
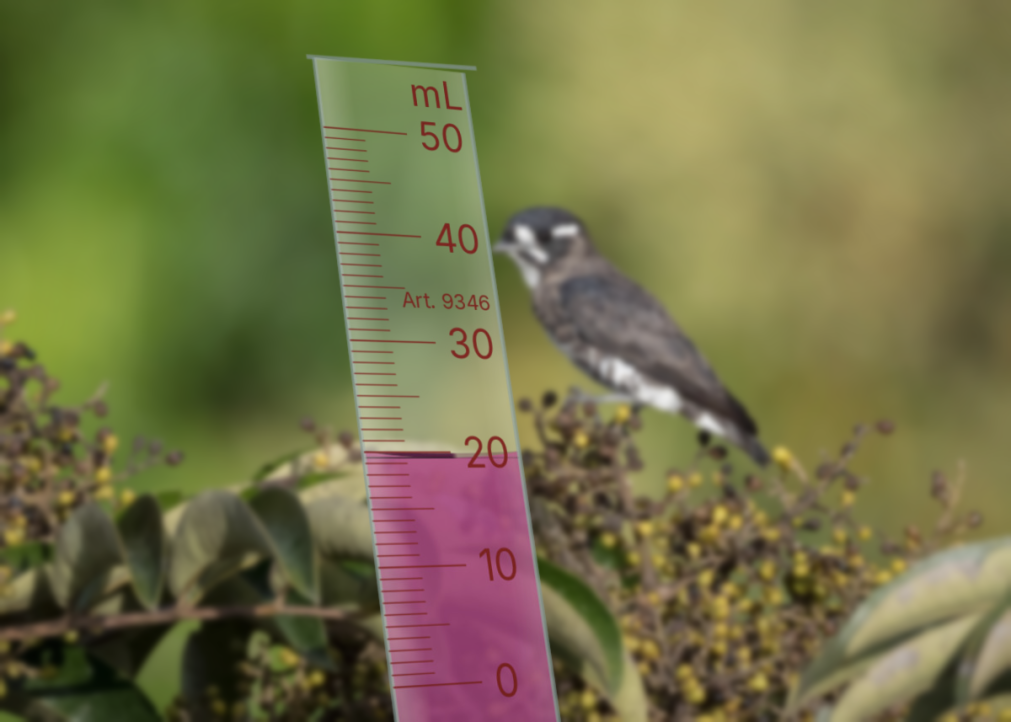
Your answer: 19.5 mL
